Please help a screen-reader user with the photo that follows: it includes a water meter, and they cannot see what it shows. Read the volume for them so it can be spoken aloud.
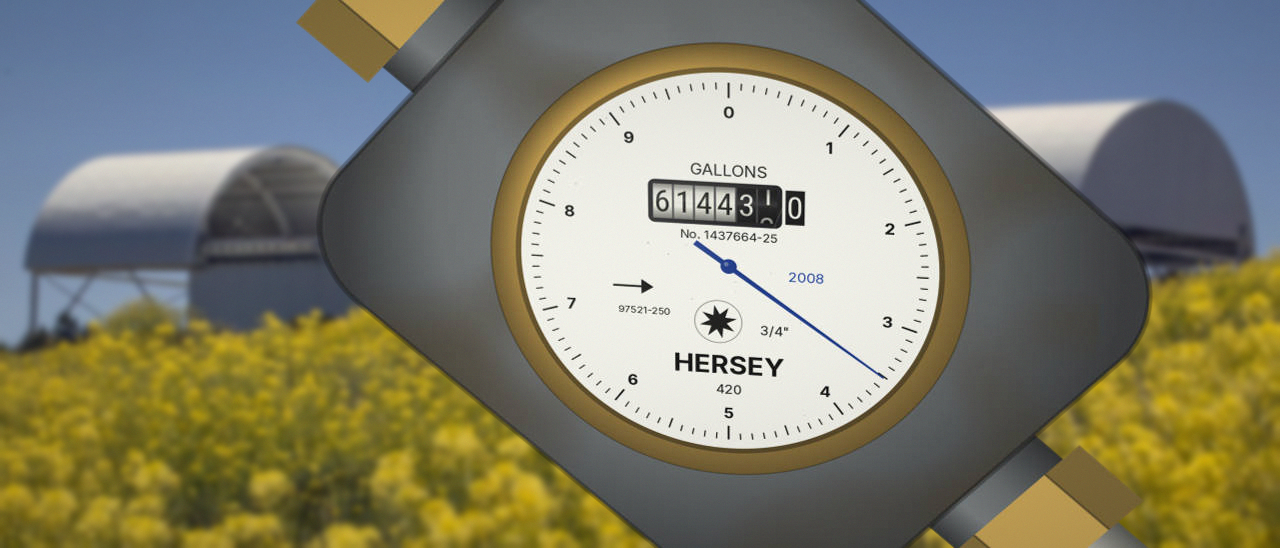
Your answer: 6144313.5 gal
